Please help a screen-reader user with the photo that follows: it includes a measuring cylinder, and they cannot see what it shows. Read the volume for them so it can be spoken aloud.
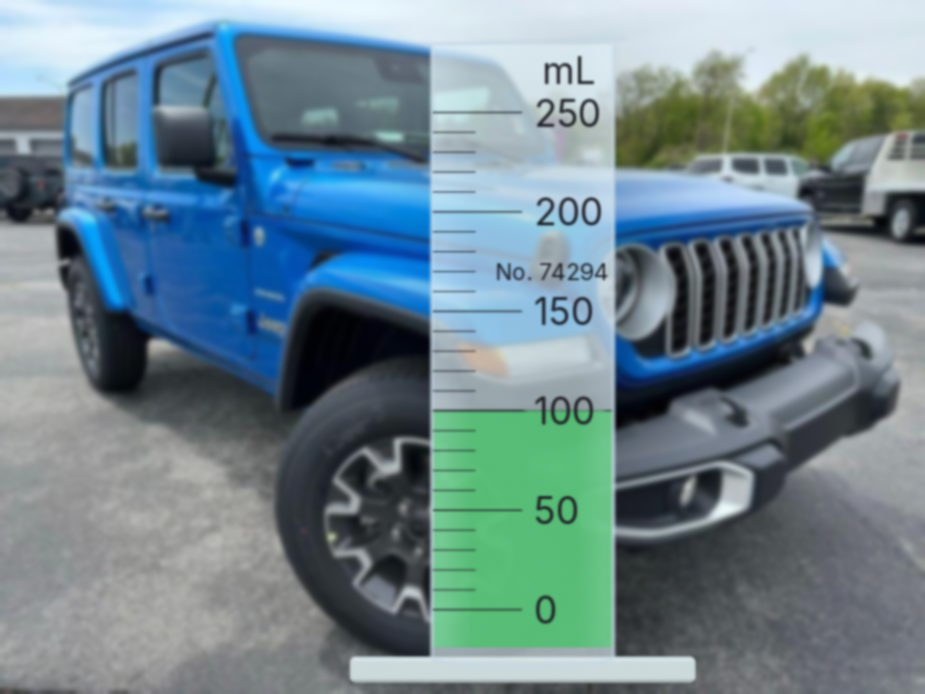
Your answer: 100 mL
